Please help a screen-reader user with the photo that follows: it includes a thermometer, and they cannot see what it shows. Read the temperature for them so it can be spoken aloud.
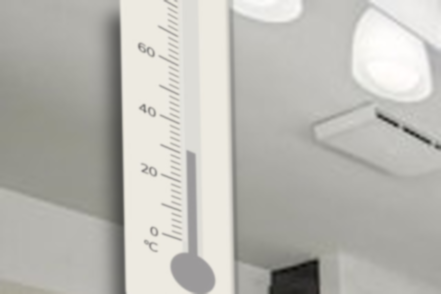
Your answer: 32 °C
